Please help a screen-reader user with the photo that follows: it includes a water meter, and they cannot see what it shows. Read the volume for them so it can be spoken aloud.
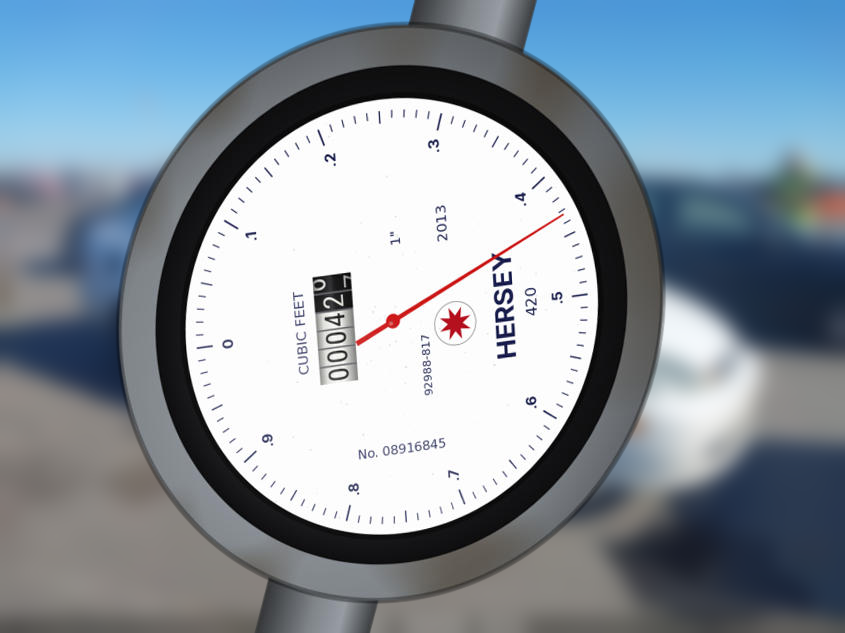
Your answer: 426.43 ft³
